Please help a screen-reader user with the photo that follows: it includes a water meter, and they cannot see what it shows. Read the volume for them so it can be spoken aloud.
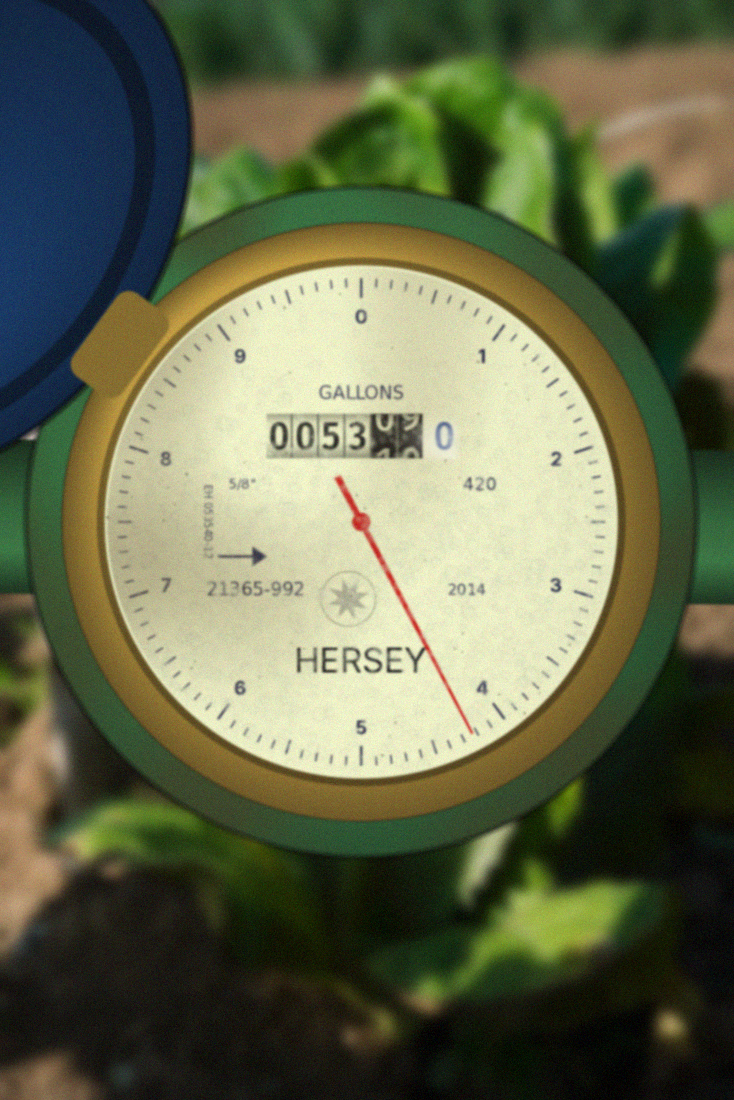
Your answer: 53094.2 gal
